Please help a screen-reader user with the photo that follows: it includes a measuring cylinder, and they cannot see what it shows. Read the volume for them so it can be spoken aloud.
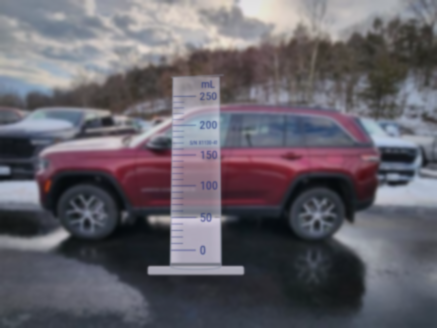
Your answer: 50 mL
